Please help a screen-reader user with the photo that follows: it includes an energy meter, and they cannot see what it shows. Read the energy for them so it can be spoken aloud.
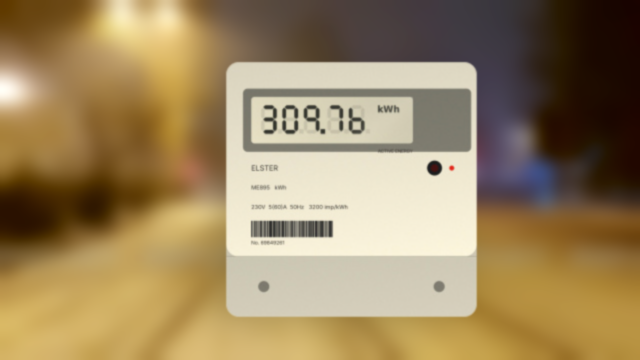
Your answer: 309.76 kWh
